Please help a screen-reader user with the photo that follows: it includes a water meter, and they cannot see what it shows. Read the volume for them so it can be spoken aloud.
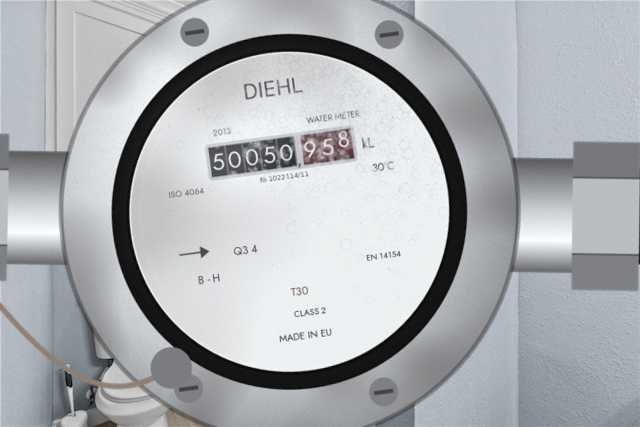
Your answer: 50050.958 kL
